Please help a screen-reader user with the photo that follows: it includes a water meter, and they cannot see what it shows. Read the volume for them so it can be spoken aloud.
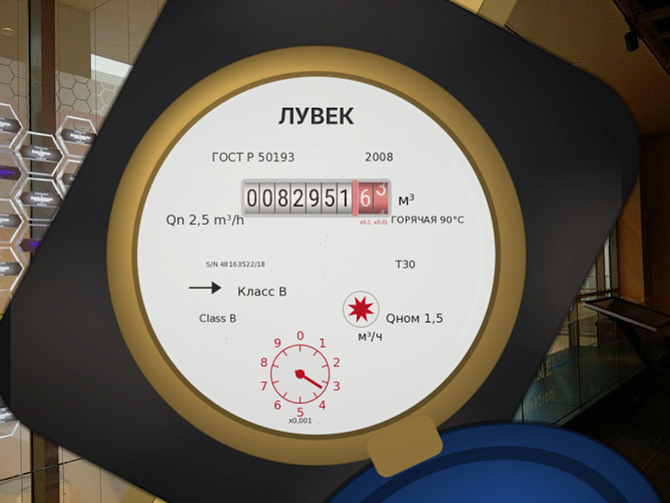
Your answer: 82951.633 m³
